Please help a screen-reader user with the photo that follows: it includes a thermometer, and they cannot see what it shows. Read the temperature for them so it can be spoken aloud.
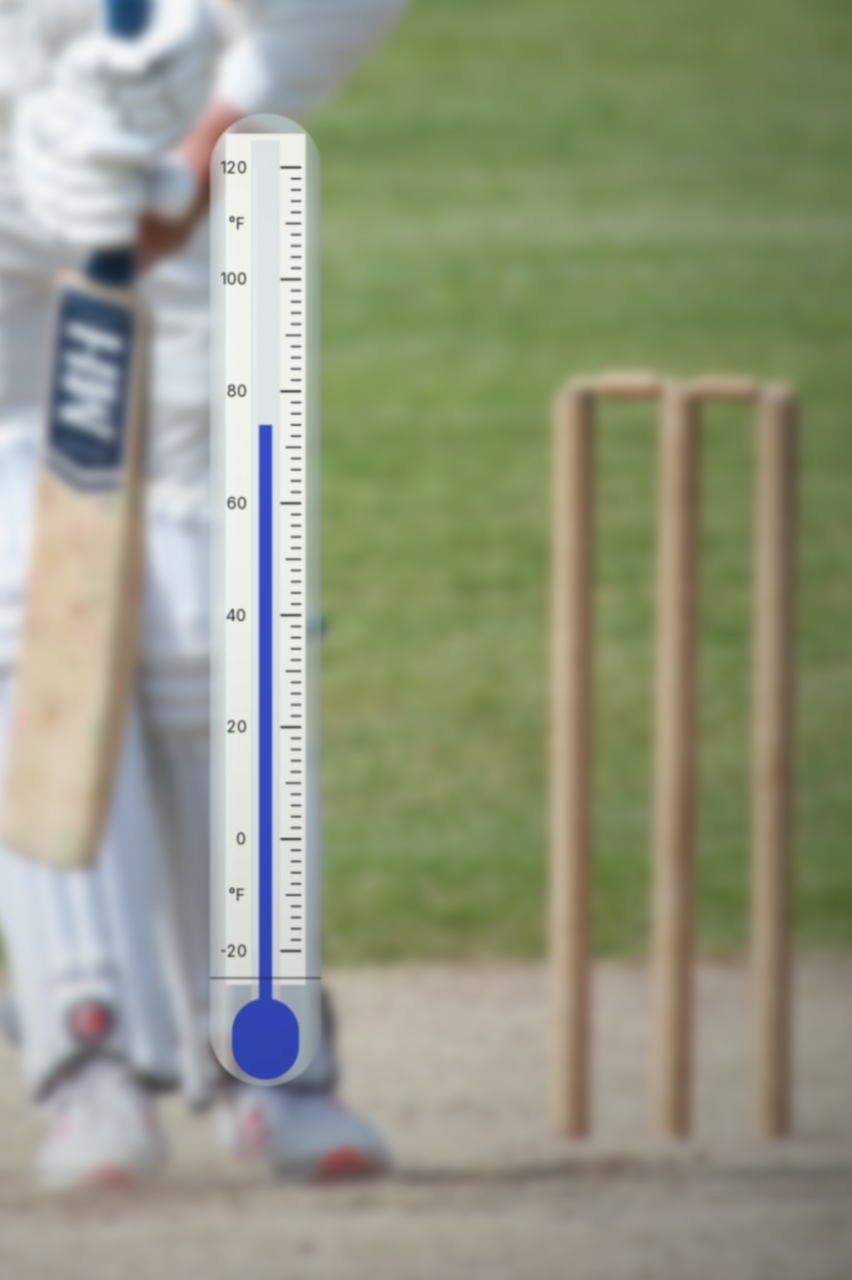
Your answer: 74 °F
